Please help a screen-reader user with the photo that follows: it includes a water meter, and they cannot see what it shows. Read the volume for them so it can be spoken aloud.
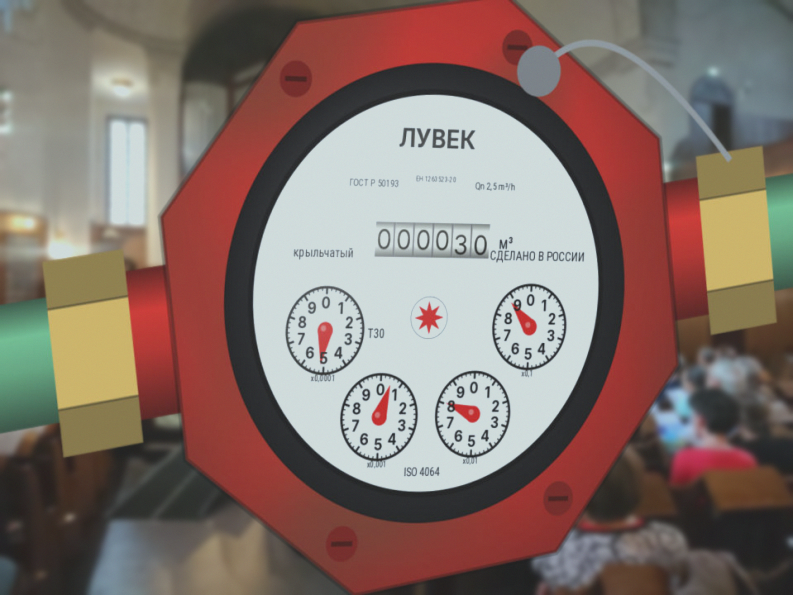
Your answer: 29.8805 m³
